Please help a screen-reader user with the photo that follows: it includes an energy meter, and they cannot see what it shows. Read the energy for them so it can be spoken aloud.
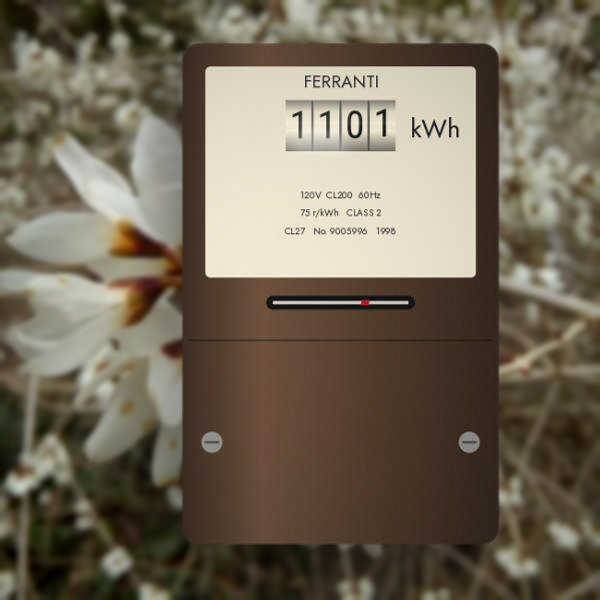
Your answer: 1101 kWh
